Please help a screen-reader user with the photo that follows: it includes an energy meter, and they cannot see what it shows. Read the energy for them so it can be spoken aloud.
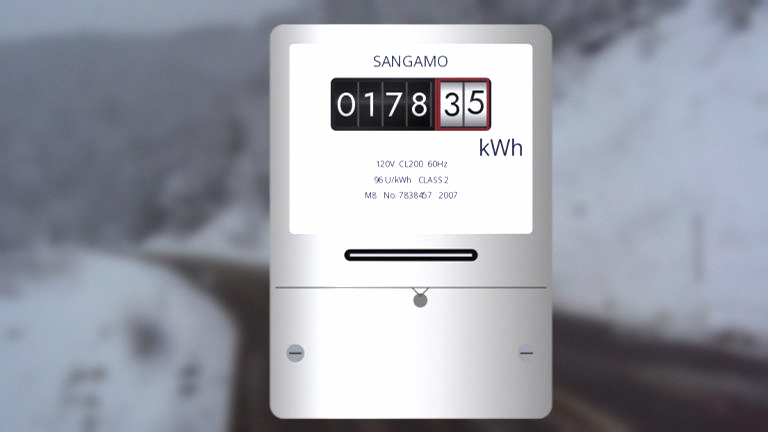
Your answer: 178.35 kWh
